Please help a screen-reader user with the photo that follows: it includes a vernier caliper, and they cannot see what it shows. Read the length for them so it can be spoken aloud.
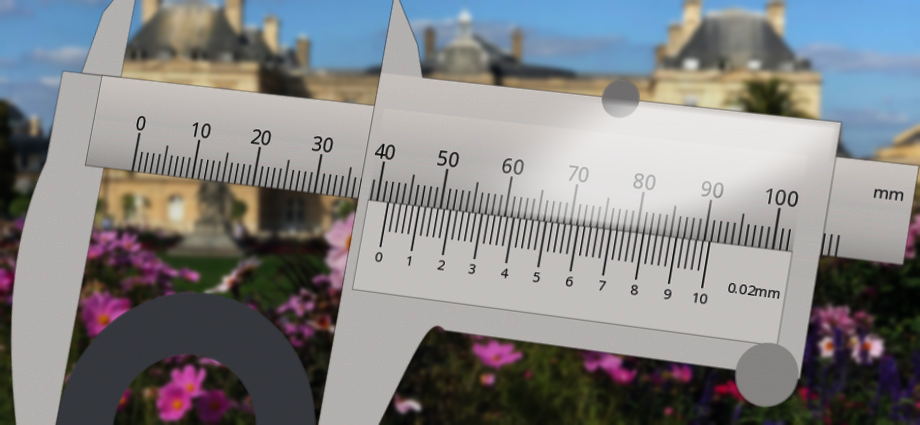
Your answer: 41.8 mm
